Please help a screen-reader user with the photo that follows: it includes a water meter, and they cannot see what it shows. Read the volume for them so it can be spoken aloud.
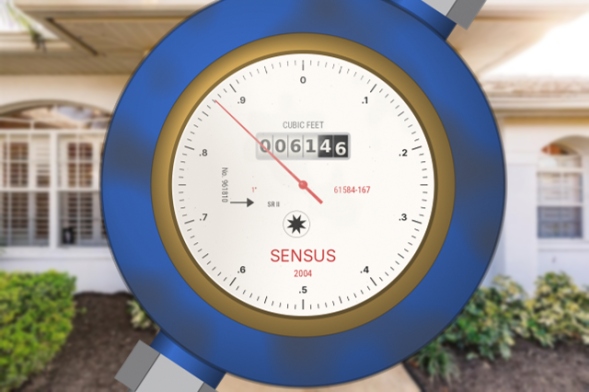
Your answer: 6145.87 ft³
